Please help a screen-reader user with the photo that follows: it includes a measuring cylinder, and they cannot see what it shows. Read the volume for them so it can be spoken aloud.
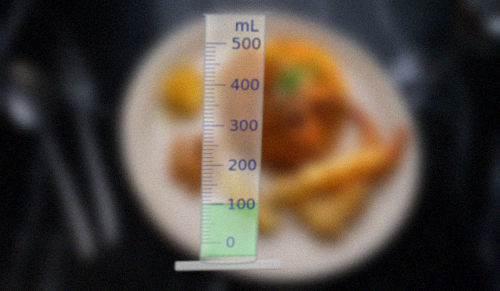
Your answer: 100 mL
